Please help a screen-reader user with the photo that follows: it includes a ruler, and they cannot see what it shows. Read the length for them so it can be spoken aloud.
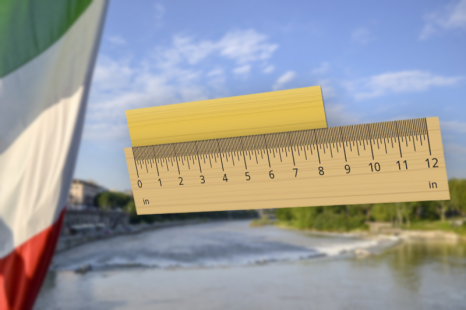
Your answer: 8.5 in
